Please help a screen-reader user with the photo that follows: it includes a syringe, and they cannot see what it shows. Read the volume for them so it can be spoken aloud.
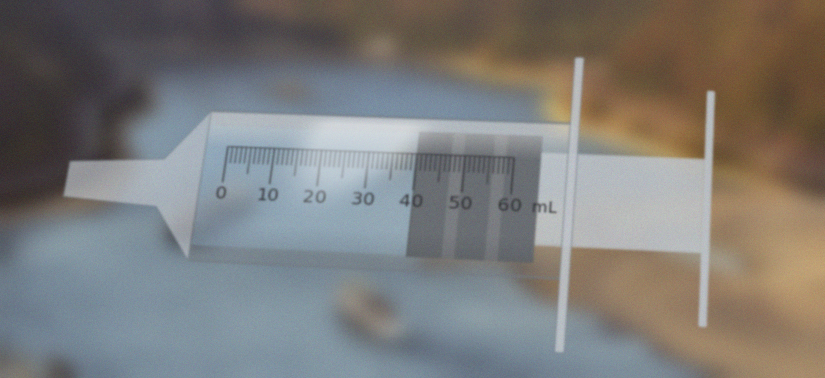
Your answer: 40 mL
